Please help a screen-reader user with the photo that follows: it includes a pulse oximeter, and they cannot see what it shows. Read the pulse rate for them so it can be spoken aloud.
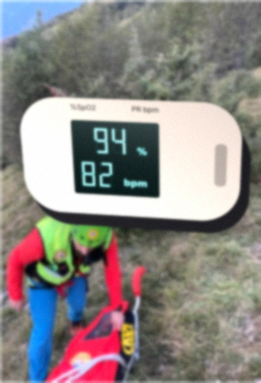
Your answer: 82 bpm
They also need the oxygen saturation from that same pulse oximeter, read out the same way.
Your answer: 94 %
